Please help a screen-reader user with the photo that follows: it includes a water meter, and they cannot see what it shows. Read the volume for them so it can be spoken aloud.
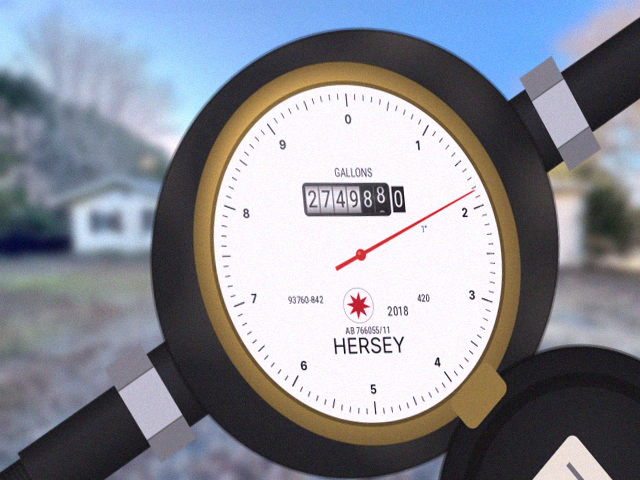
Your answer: 2749881.8 gal
